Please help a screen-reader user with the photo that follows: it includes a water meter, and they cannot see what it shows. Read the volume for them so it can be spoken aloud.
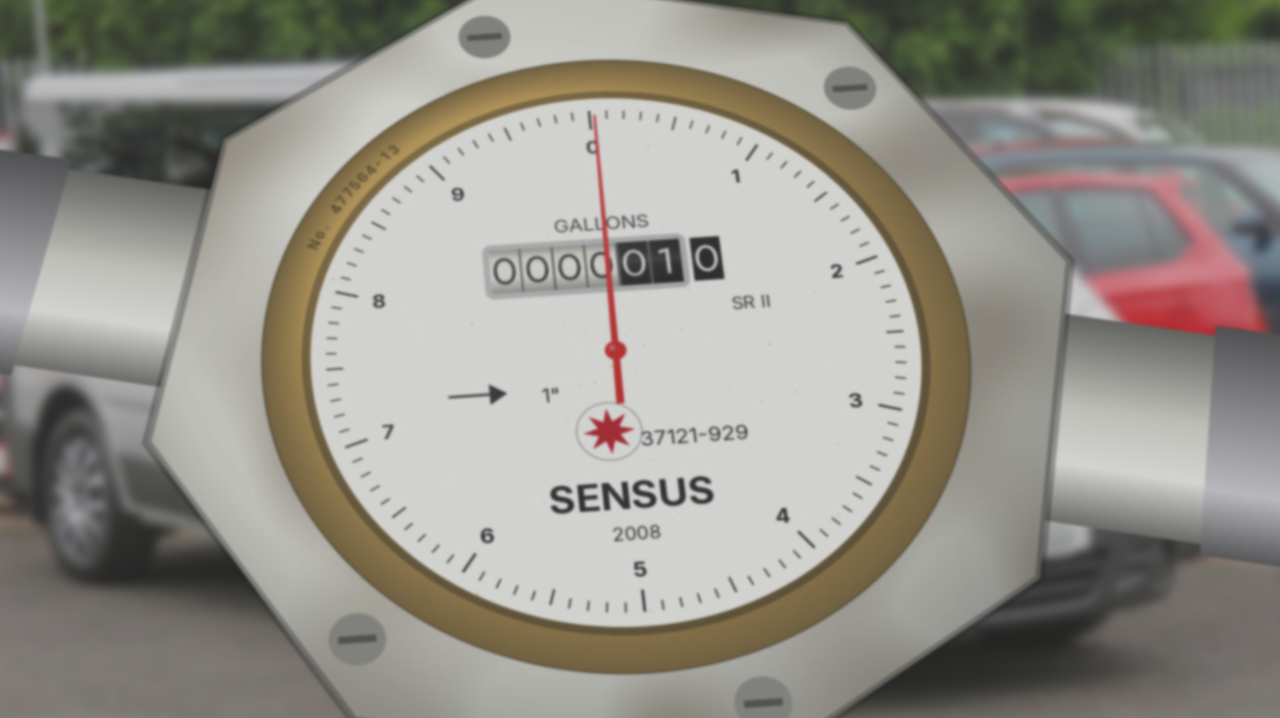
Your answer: 10.0 gal
